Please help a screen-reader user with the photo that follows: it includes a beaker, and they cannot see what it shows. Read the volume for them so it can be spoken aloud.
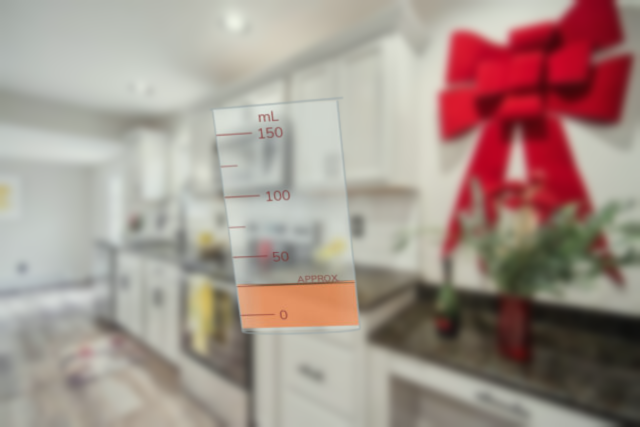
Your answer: 25 mL
